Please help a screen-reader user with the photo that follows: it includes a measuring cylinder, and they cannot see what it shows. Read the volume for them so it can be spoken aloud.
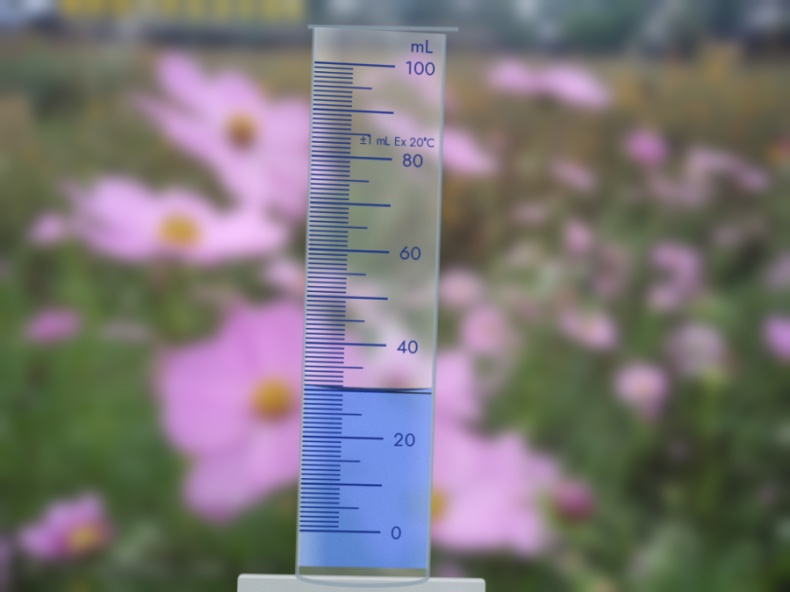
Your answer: 30 mL
